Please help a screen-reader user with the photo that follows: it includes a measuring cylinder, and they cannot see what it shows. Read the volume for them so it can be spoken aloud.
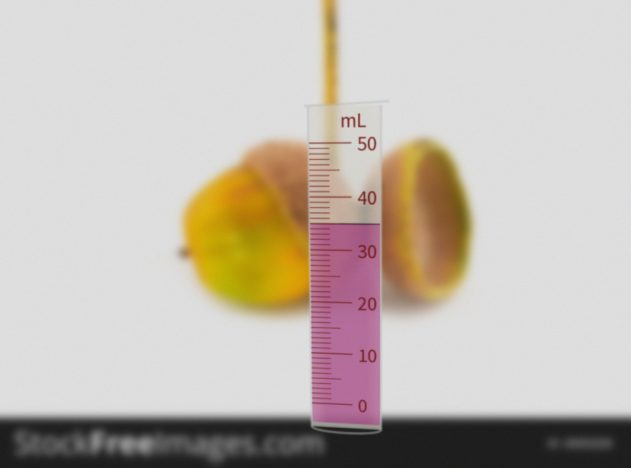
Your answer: 35 mL
